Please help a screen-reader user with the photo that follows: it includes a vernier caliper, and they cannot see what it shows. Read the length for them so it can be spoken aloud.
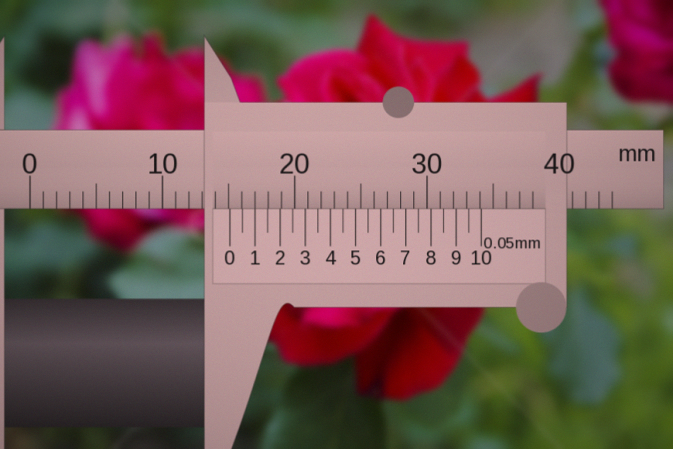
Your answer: 15.1 mm
